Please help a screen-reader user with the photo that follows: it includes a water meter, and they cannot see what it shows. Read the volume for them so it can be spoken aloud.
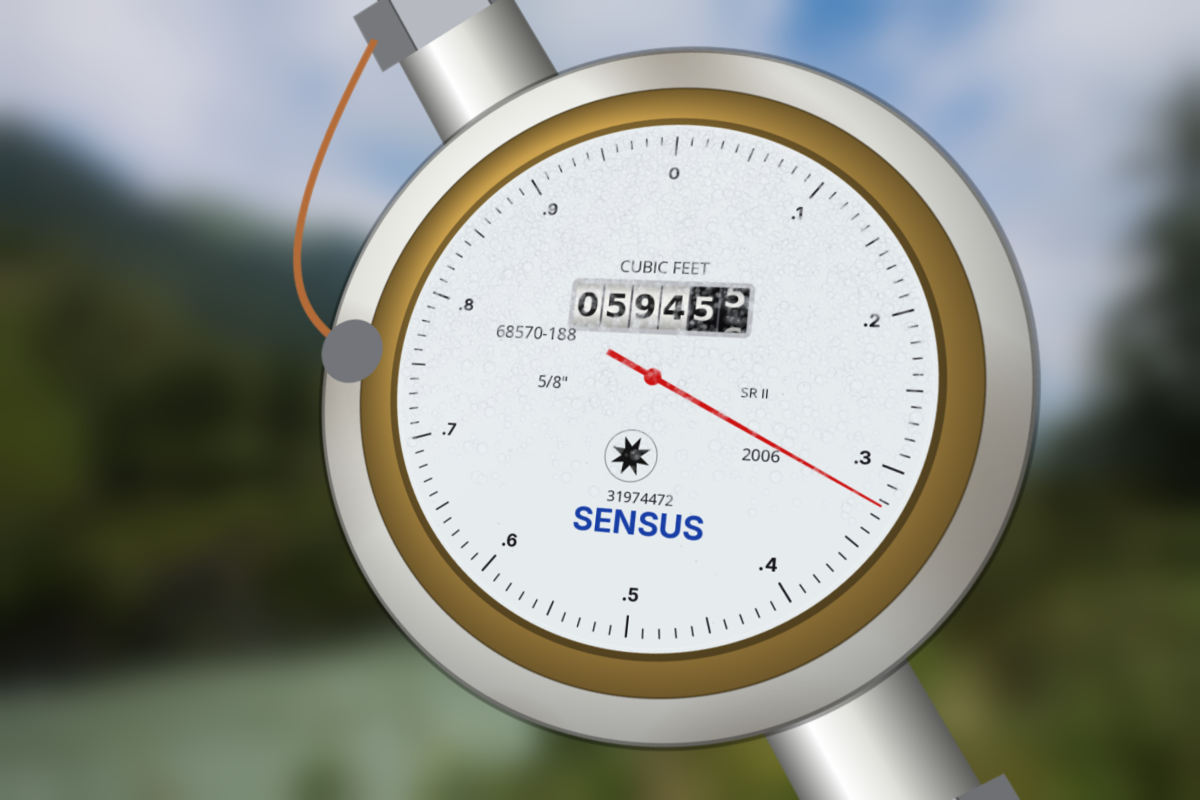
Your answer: 59455.32 ft³
